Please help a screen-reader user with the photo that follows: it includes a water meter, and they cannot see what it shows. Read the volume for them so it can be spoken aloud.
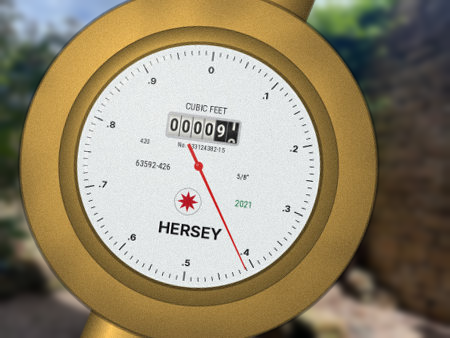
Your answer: 91.41 ft³
